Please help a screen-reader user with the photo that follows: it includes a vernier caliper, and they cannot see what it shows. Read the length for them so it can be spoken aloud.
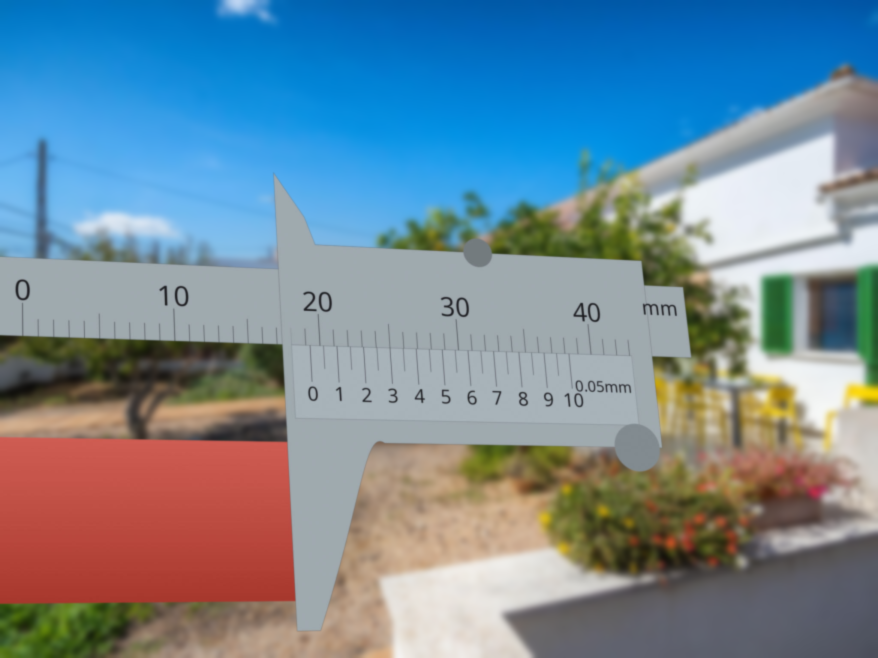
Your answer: 19.3 mm
